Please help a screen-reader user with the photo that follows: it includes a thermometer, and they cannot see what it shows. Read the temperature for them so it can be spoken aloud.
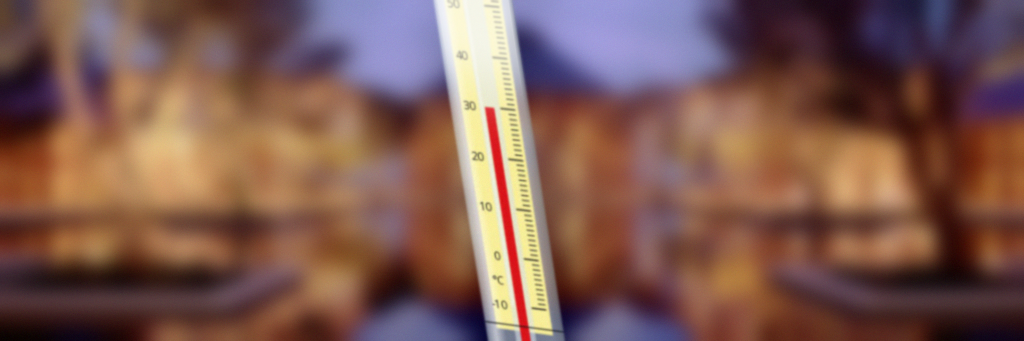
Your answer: 30 °C
